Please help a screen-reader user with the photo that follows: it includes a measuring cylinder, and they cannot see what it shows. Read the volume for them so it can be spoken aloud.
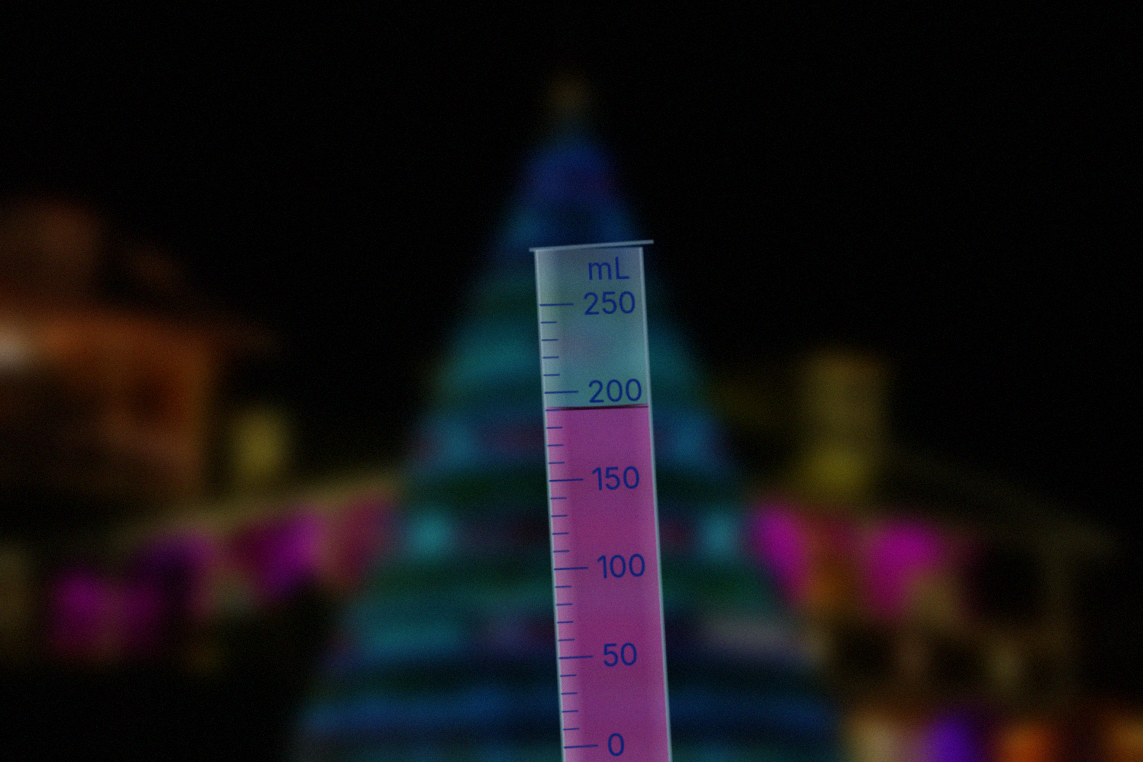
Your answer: 190 mL
